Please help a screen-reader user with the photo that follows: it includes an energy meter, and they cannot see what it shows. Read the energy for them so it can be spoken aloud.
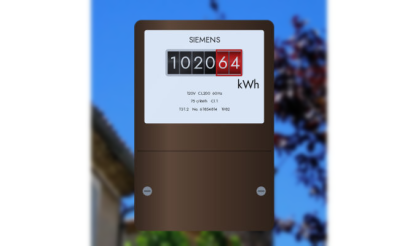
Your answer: 1020.64 kWh
